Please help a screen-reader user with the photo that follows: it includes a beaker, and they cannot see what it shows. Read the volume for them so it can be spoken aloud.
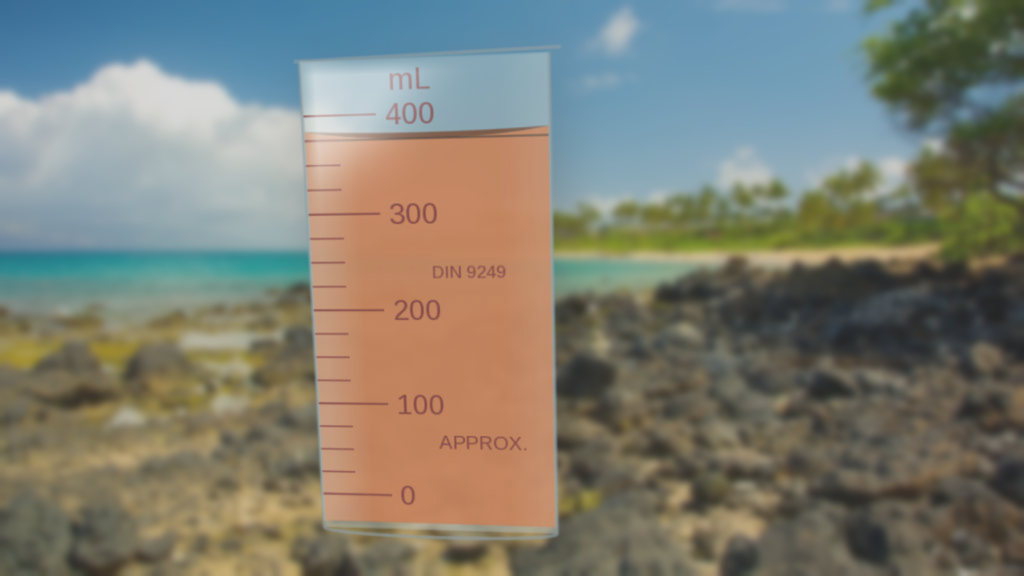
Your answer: 375 mL
